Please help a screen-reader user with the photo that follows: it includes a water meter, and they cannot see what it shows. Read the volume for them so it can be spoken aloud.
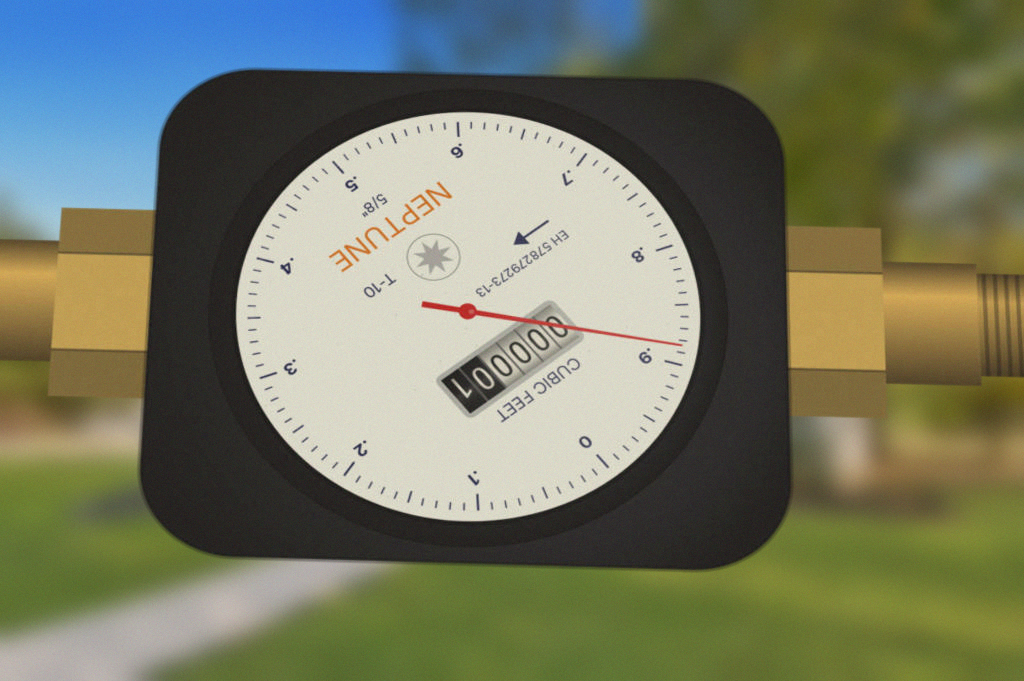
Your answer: 0.88 ft³
